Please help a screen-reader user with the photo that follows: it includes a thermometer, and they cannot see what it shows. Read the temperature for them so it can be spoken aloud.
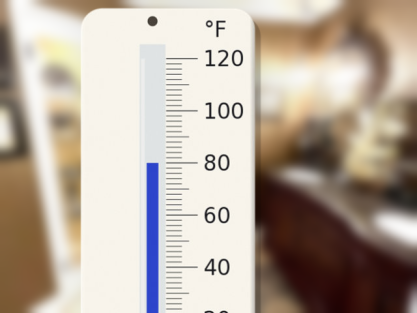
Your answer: 80 °F
